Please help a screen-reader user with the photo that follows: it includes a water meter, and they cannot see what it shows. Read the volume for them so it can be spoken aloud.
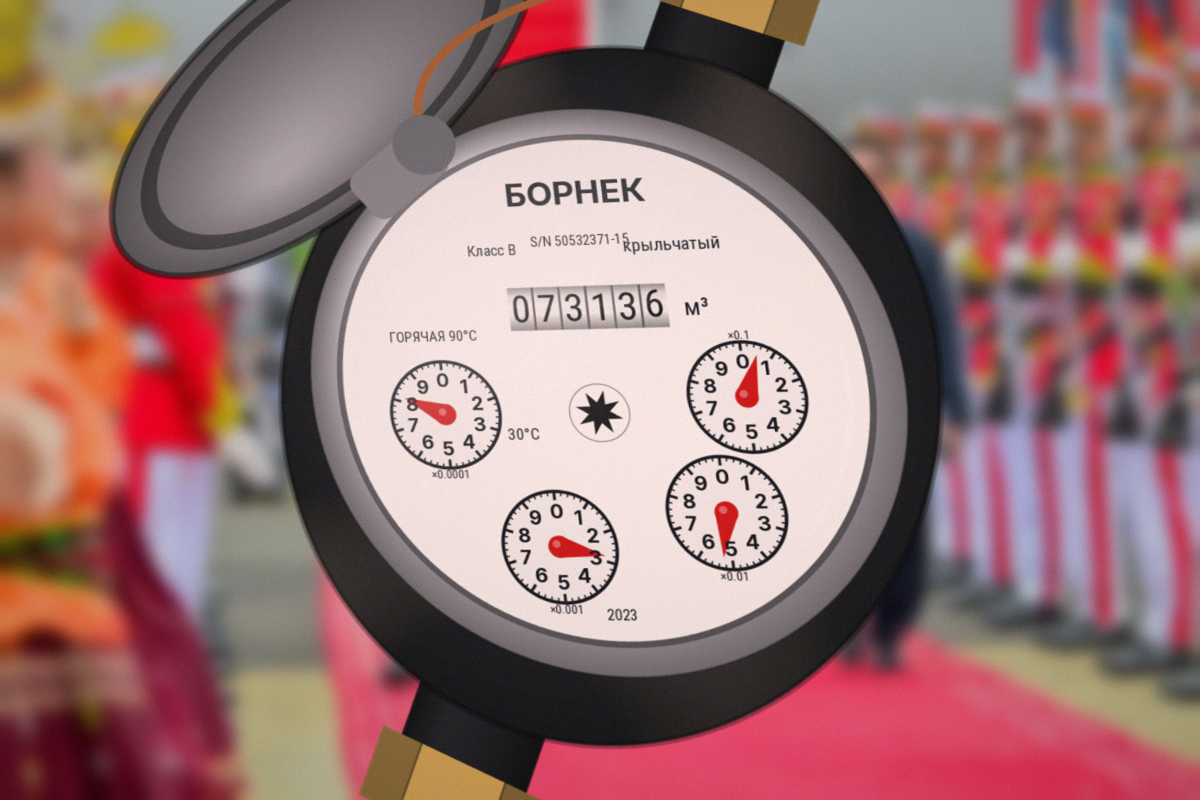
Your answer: 73136.0528 m³
